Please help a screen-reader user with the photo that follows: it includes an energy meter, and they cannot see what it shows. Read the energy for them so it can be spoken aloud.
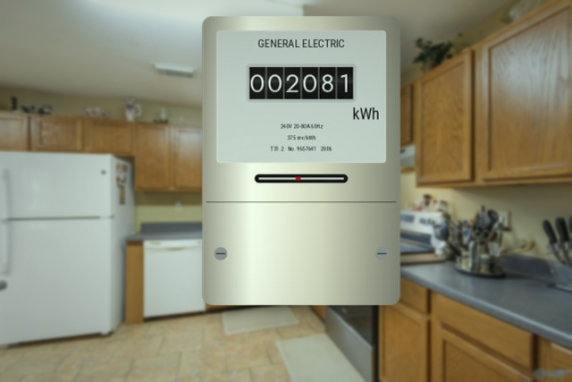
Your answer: 2081 kWh
